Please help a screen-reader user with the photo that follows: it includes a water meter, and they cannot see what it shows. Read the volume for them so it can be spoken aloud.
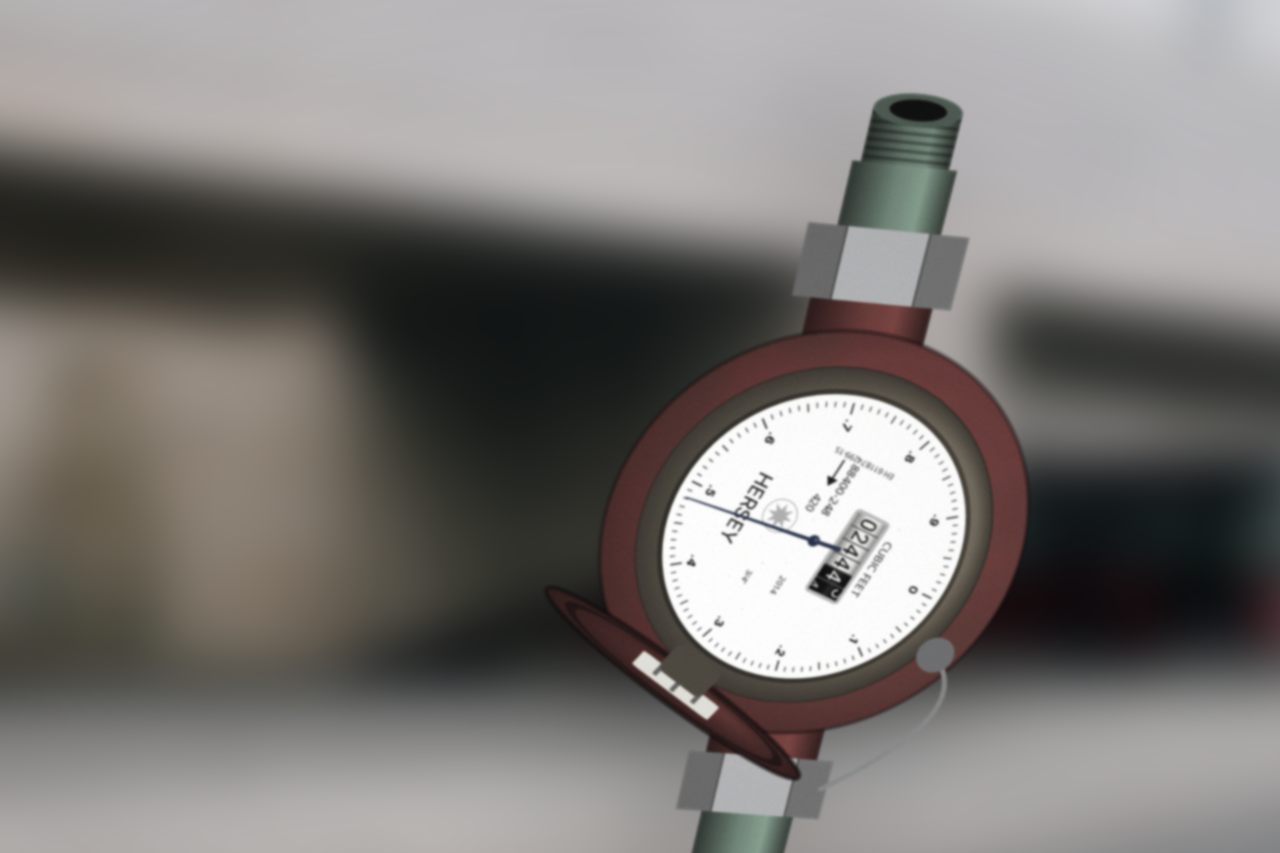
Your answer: 24443.48 ft³
